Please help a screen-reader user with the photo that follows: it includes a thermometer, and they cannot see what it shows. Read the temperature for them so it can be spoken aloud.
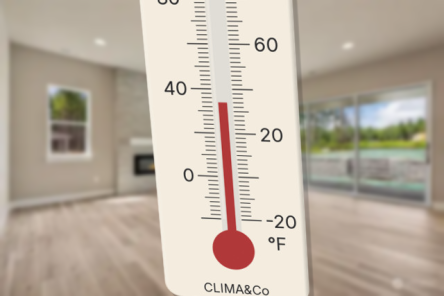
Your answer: 34 °F
